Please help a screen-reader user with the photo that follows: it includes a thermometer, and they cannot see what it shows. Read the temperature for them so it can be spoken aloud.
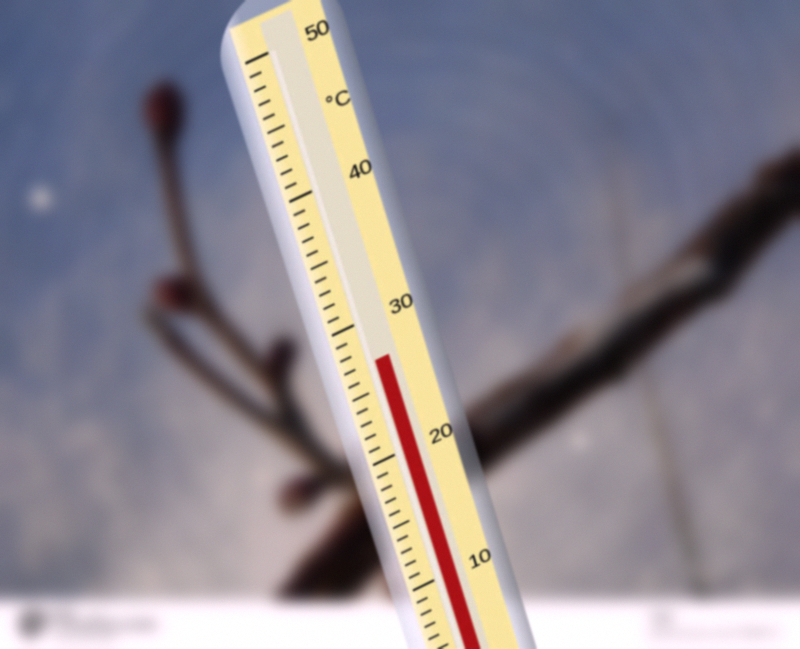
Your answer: 27 °C
